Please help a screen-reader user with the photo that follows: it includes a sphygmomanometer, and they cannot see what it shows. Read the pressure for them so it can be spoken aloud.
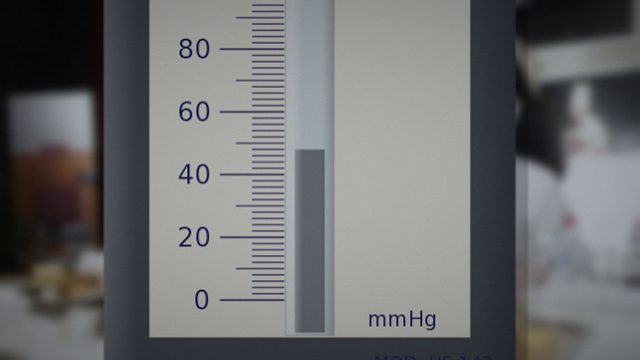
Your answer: 48 mmHg
